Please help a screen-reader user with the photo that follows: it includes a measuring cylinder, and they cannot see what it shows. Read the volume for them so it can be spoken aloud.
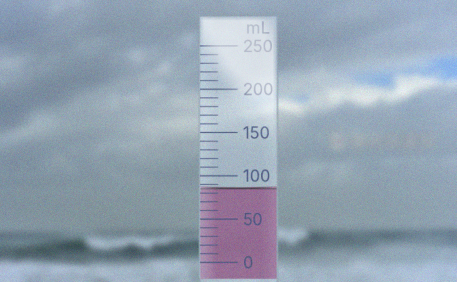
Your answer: 85 mL
